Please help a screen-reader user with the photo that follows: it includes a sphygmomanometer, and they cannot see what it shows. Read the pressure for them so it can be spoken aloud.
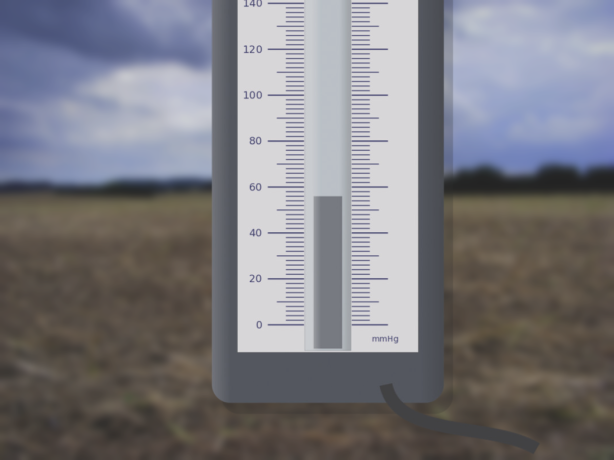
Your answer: 56 mmHg
